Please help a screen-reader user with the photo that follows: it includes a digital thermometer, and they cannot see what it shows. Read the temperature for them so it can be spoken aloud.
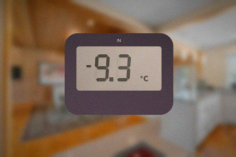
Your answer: -9.3 °C
